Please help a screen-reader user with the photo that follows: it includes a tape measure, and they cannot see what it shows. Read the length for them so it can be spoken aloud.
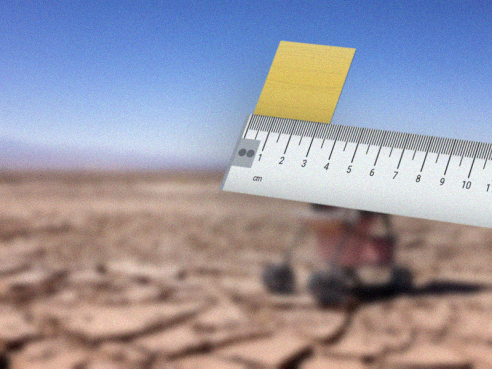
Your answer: 3.5 cm
